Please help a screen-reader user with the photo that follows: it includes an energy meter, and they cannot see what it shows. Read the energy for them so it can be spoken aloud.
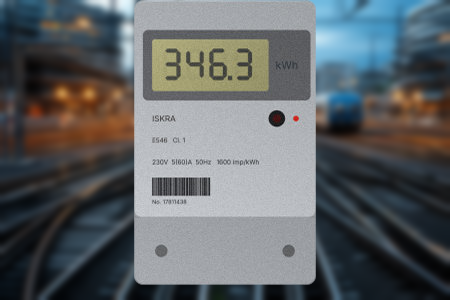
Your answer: 346.3 kWh
